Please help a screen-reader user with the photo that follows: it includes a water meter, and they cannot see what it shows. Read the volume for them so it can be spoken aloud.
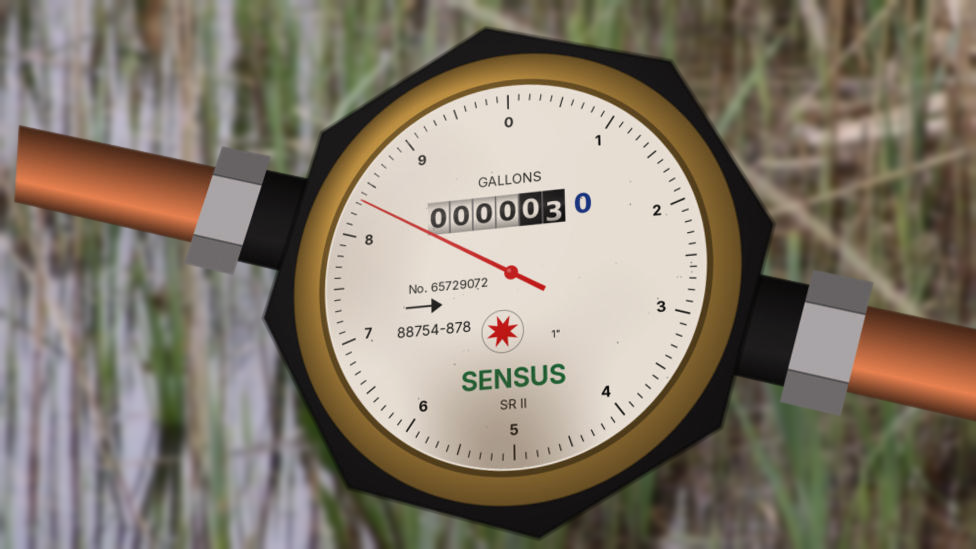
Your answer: 28.3 gal
